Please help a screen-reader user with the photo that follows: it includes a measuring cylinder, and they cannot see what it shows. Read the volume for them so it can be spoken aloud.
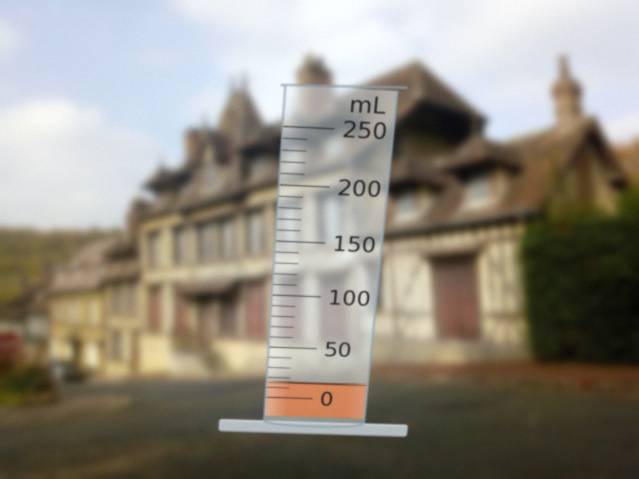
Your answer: 15 mL
